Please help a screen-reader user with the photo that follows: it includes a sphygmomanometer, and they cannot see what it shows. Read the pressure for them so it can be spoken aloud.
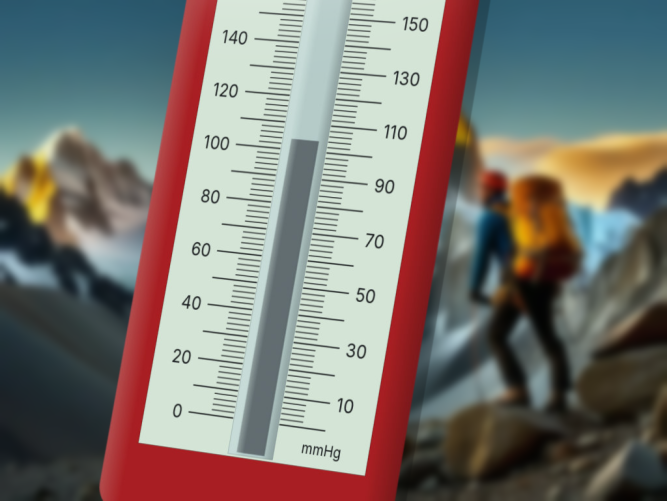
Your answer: 104 mmHg
